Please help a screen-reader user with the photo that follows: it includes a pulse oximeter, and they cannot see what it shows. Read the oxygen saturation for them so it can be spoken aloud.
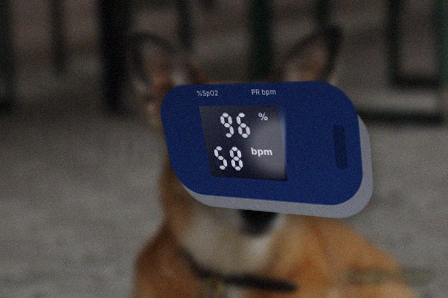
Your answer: 96 %
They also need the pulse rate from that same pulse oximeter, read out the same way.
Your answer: 58 bpm
